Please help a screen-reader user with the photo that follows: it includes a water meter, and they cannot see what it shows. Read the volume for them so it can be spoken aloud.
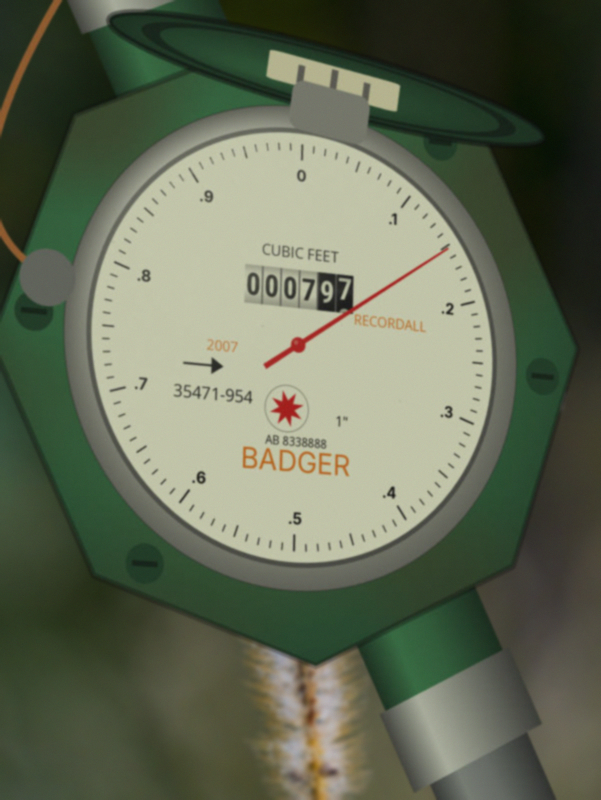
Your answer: 797.15 ft³
